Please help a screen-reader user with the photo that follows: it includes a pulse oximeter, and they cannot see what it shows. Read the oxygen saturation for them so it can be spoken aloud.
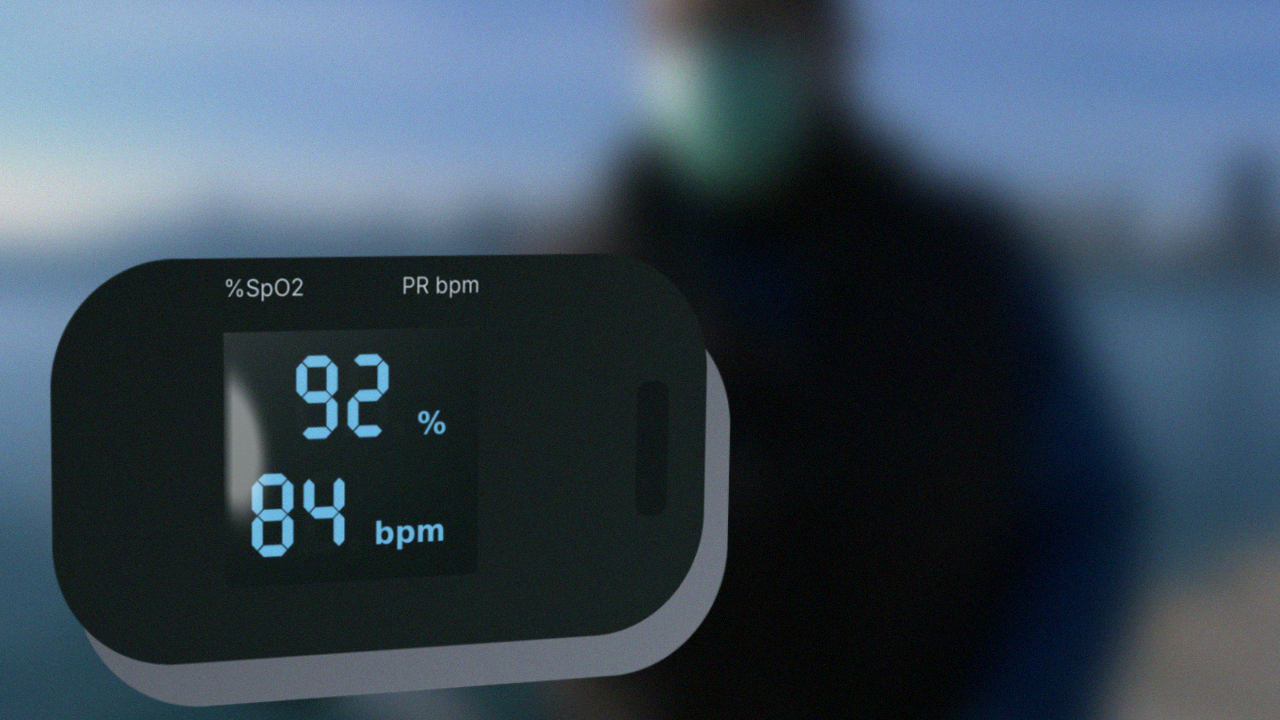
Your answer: 92 %
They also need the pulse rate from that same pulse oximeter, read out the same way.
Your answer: 84 bpm
